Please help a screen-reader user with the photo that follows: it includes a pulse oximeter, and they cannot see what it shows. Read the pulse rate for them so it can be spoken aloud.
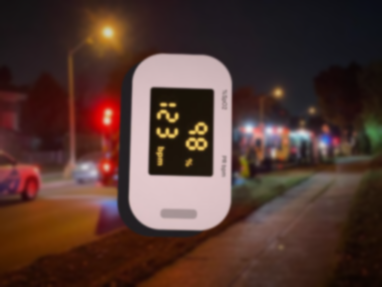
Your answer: 123 bpm
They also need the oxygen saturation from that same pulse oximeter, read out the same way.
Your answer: 98 %
